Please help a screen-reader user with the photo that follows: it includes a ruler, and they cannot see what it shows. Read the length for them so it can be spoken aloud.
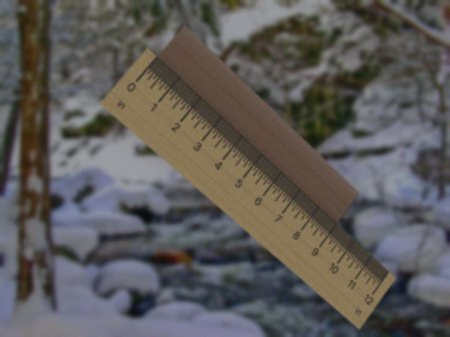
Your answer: 9 in
